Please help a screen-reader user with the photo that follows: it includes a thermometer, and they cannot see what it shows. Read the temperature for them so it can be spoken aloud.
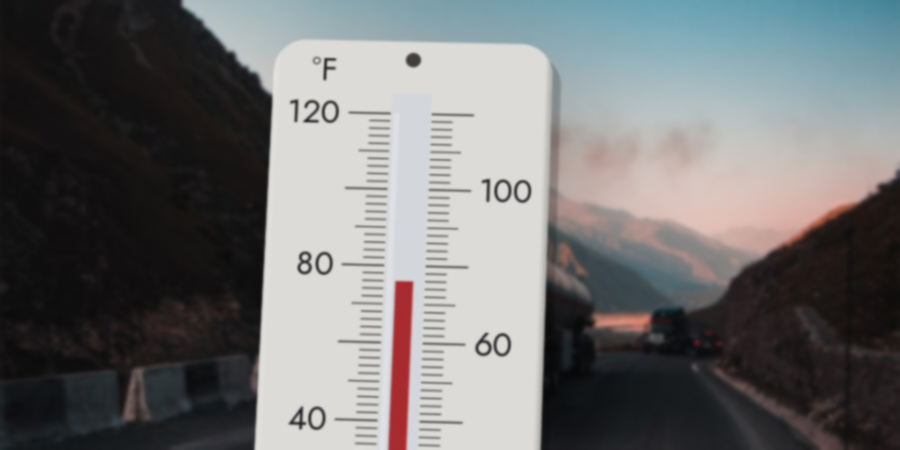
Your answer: 76 °F
